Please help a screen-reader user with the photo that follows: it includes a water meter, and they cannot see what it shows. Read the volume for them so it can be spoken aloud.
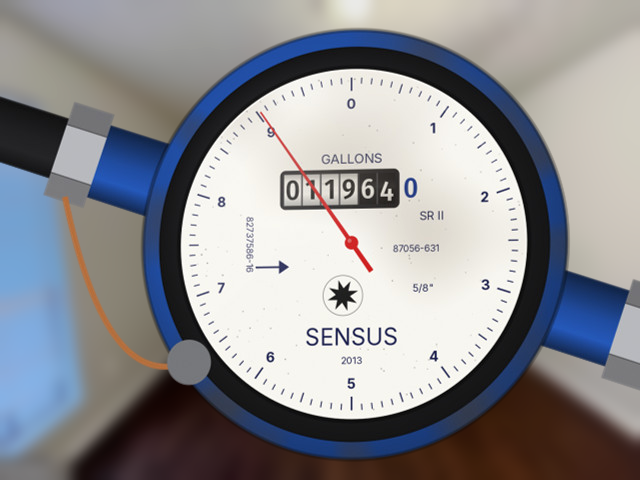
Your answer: 119639.0 gal
